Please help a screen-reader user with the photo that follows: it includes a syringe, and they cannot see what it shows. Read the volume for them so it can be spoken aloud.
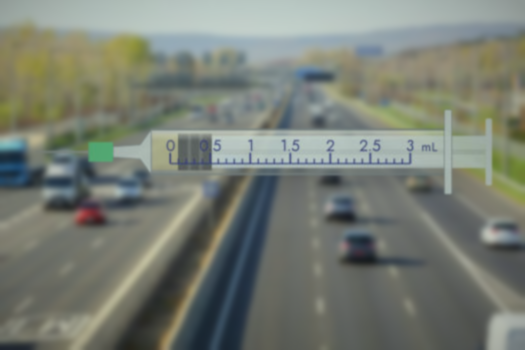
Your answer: 0.1 mL
